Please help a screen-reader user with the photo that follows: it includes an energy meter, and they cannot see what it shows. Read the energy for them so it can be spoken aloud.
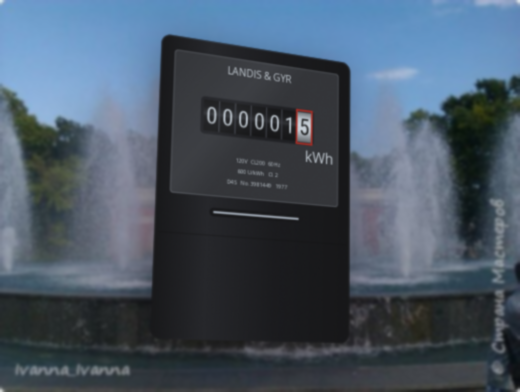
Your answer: 1.5 kWh
